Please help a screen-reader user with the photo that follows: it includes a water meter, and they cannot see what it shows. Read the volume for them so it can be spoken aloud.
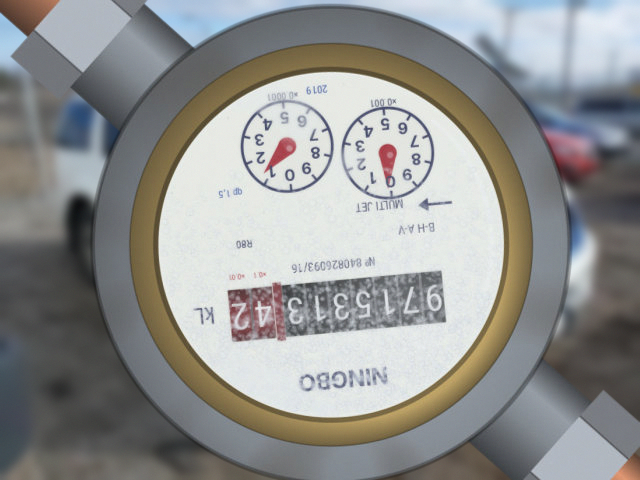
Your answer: 9715313.4201 kL
